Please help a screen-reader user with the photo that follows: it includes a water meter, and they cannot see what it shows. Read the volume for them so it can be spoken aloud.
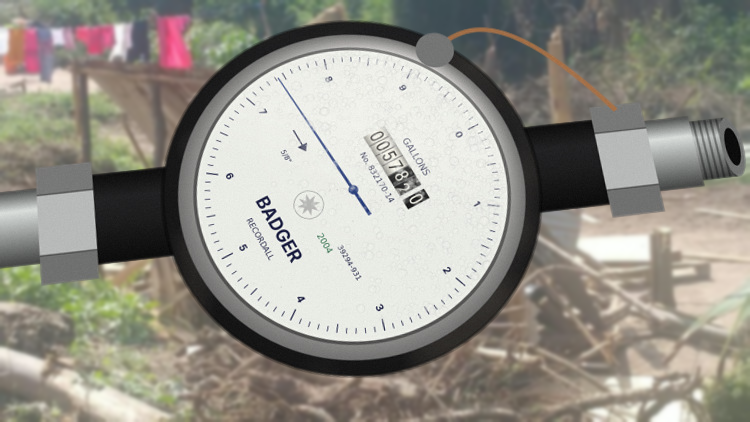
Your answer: 57817.4 gal
